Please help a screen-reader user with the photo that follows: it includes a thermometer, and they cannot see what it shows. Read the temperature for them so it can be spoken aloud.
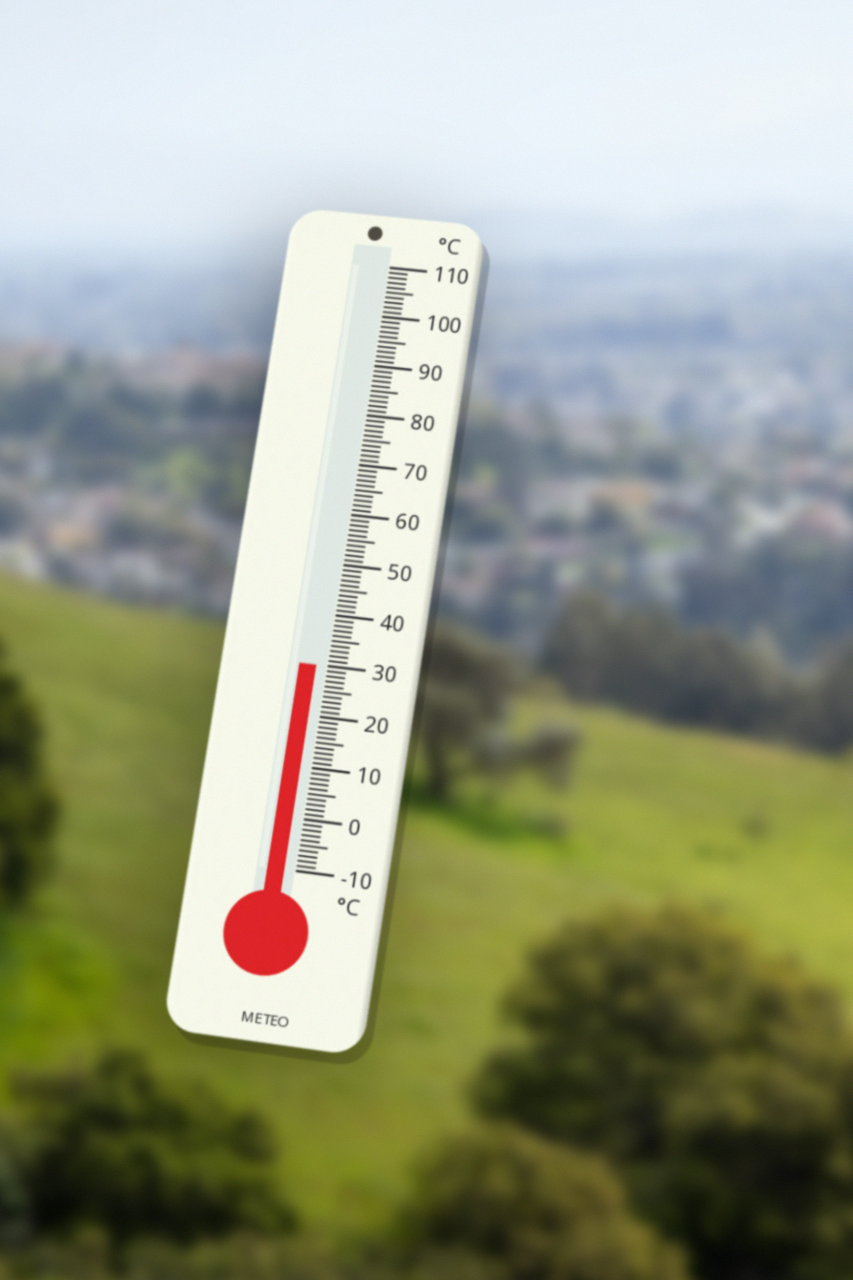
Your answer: 30 °C
